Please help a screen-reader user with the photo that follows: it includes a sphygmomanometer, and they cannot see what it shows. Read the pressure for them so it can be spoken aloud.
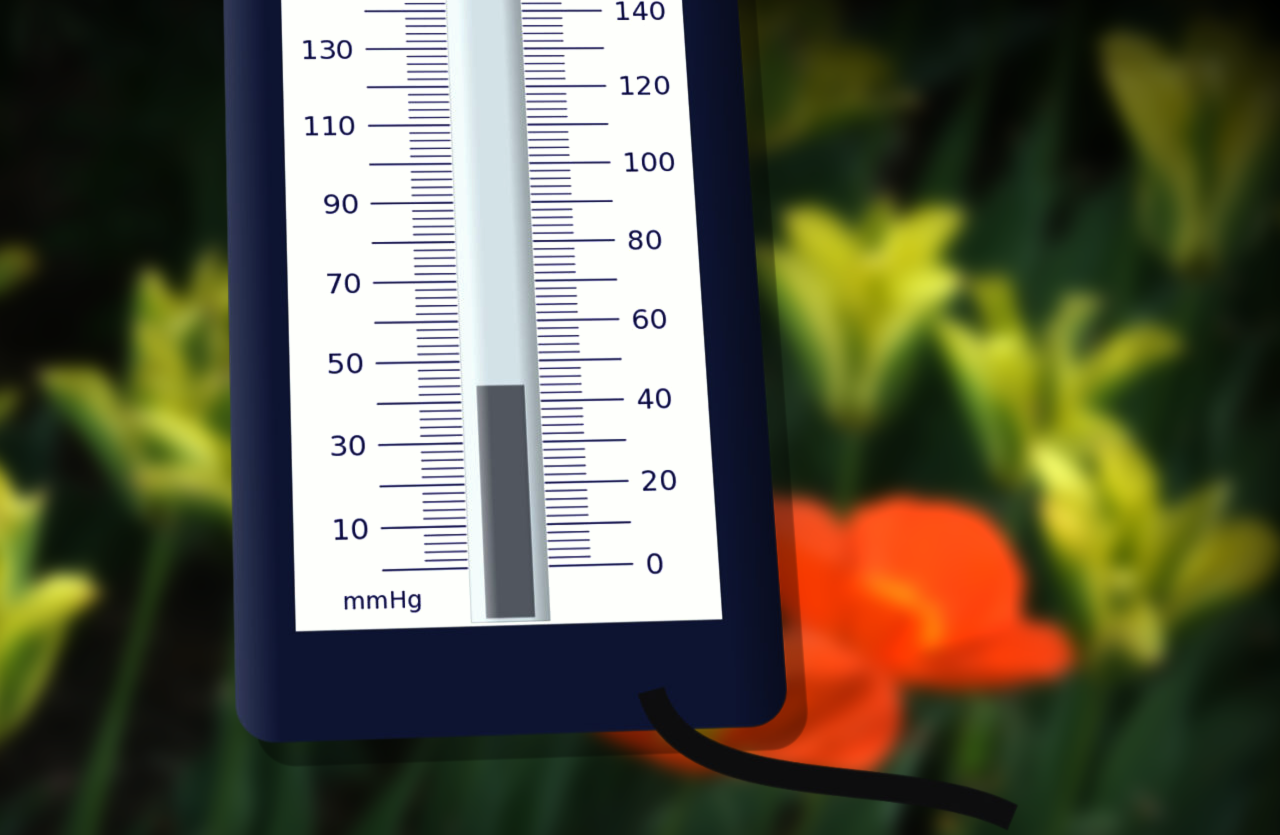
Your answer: 44 mmHg
